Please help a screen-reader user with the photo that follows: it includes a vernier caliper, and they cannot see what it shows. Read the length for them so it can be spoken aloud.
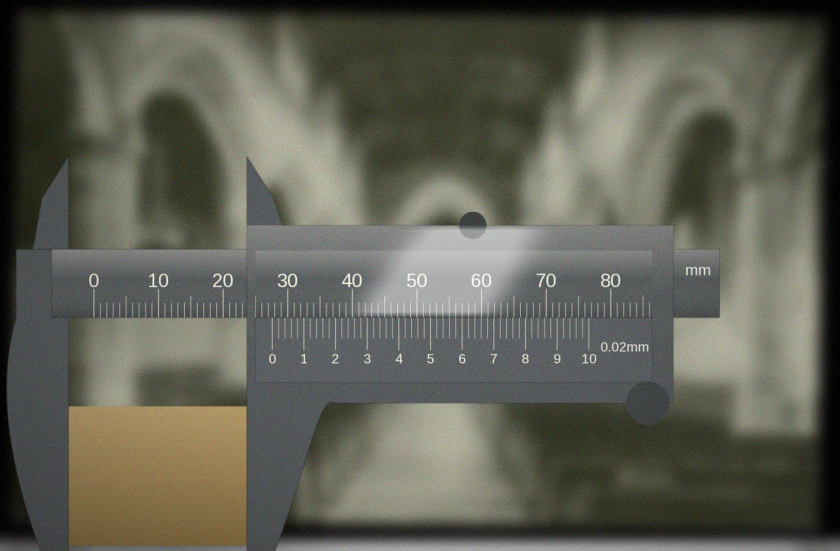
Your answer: 27.6 mm
